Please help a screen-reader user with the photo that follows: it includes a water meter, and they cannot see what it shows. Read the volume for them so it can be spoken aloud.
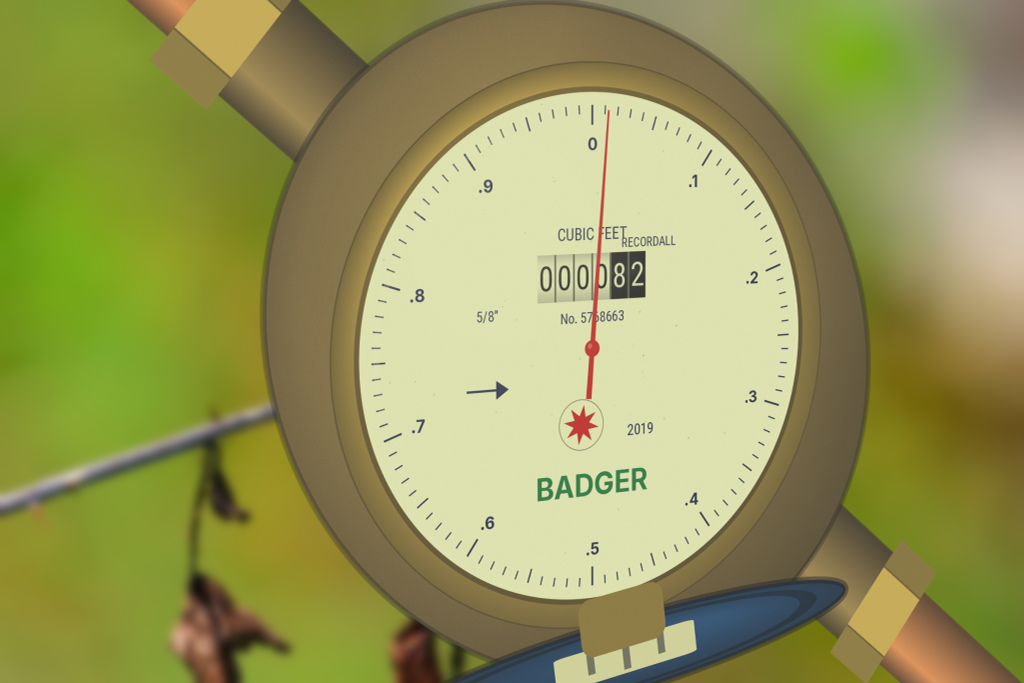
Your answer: 82.01 ft³
